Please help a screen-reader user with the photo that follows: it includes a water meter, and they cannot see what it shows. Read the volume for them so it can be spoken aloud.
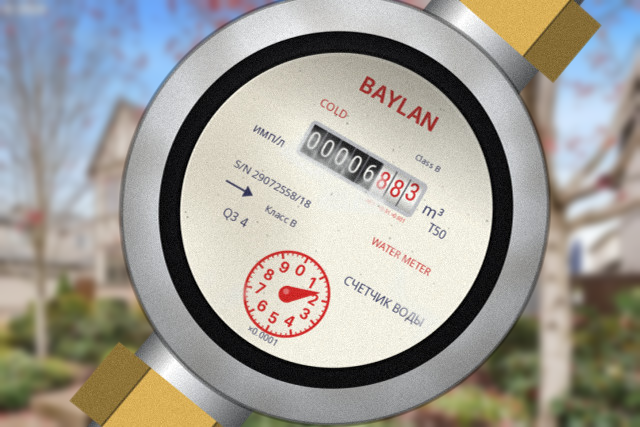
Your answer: 6.8831 m³
